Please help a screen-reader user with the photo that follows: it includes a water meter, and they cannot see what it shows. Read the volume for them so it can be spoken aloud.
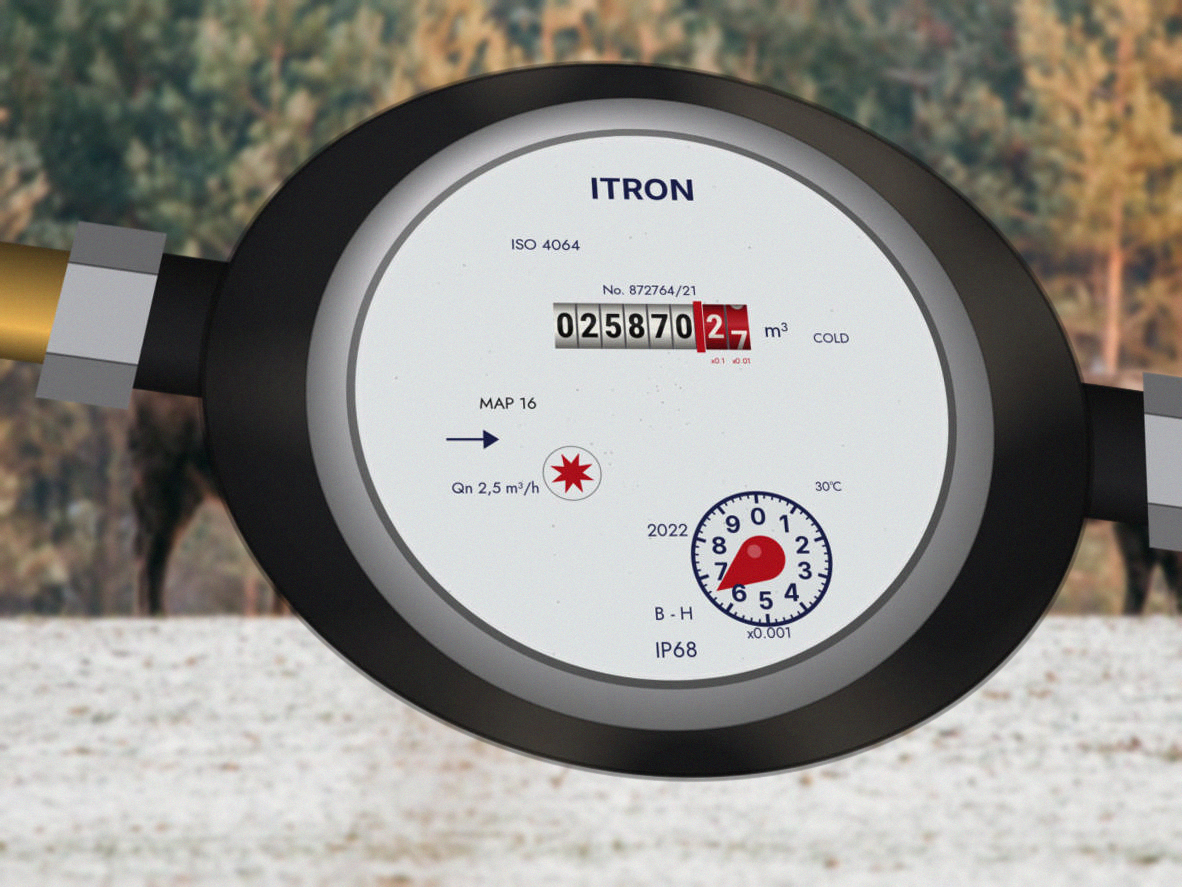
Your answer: 25870.266 m³
